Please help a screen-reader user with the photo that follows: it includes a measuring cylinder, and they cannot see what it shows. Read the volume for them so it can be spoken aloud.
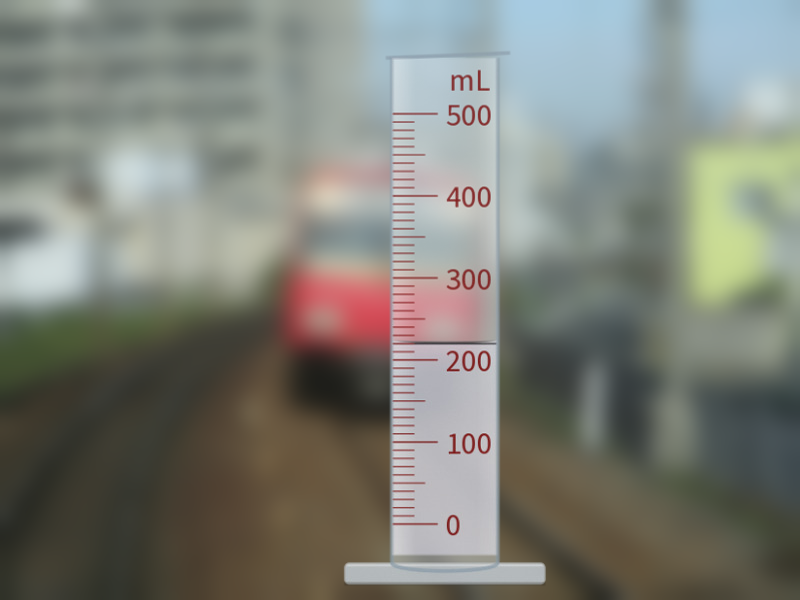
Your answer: 220 mL
